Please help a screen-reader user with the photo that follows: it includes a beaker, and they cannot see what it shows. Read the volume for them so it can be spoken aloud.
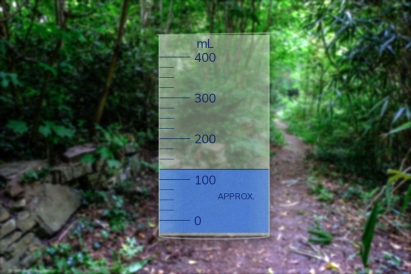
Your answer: 125 mL
